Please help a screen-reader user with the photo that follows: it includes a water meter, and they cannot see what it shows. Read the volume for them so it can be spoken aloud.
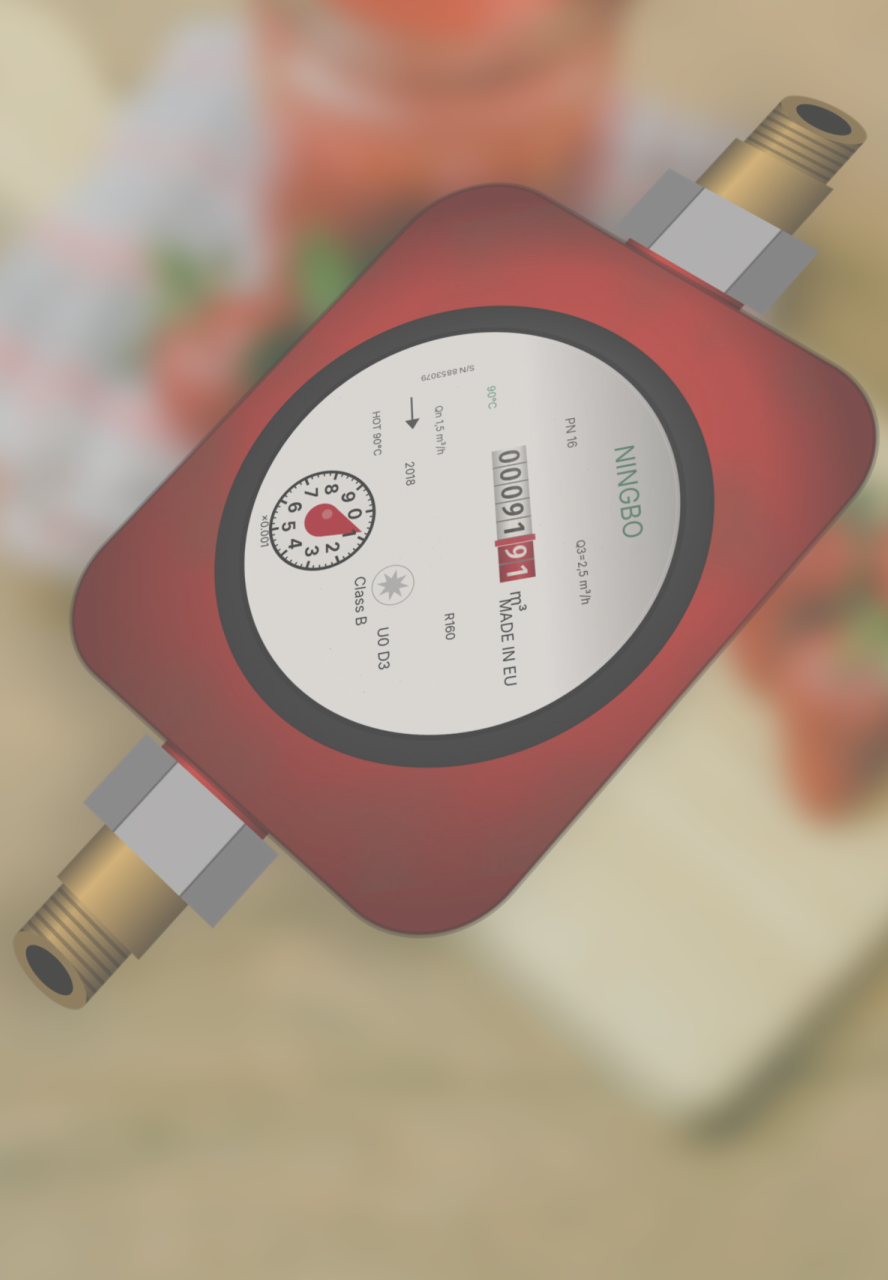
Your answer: 91.910 m³
